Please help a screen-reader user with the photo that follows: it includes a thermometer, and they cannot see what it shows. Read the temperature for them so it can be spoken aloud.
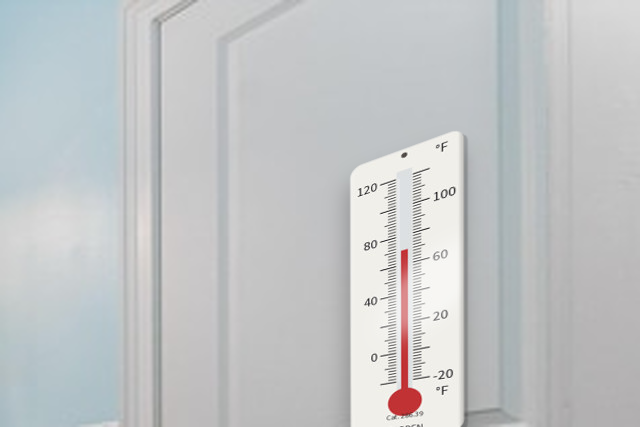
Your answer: 70 °F
